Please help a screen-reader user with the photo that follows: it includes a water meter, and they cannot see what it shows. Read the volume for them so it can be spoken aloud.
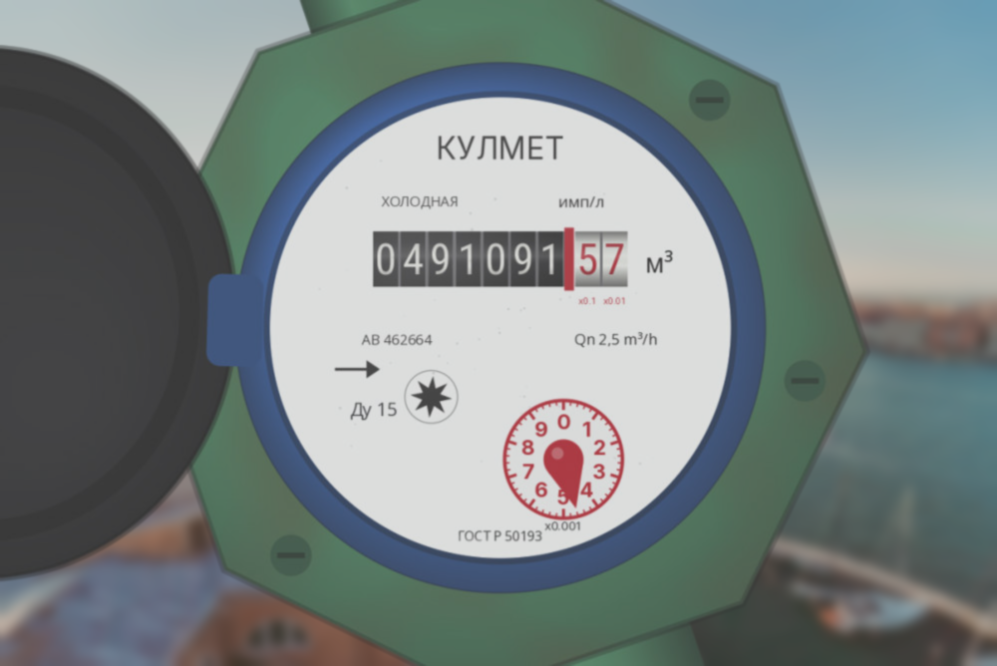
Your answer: 491091.574 m³
